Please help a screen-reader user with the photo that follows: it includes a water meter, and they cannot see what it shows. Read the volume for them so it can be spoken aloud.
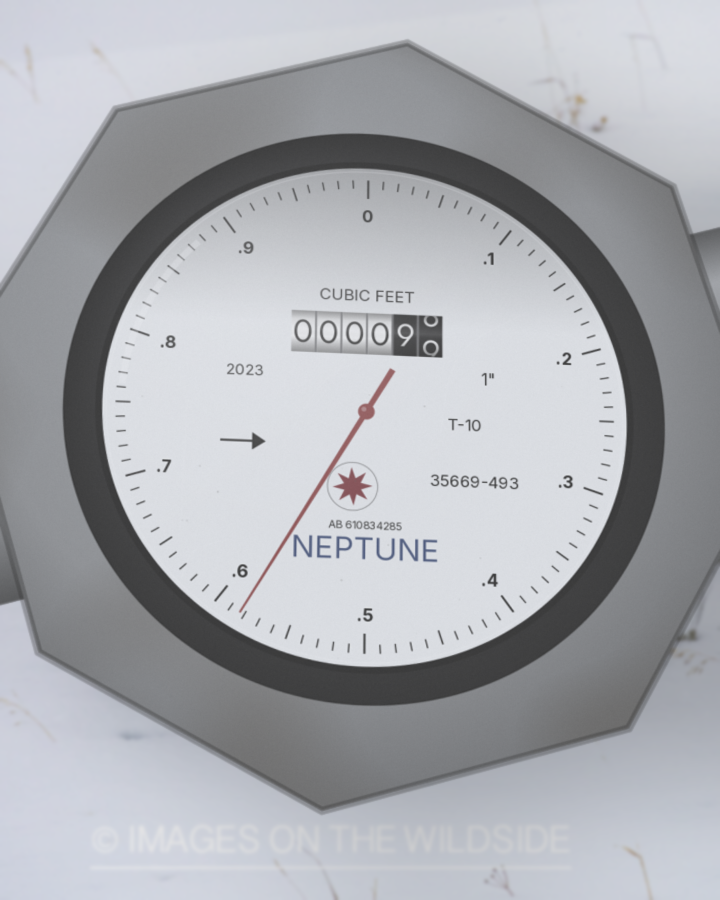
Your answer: 98.58 ft³
